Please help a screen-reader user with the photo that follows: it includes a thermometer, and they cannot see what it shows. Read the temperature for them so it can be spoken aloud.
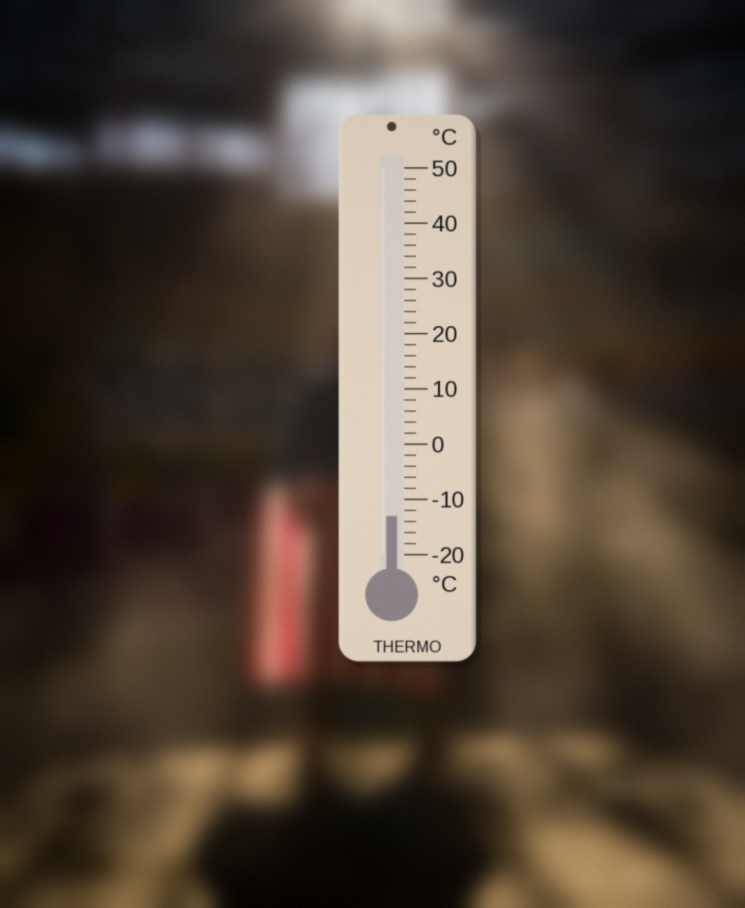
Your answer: -13 °C
